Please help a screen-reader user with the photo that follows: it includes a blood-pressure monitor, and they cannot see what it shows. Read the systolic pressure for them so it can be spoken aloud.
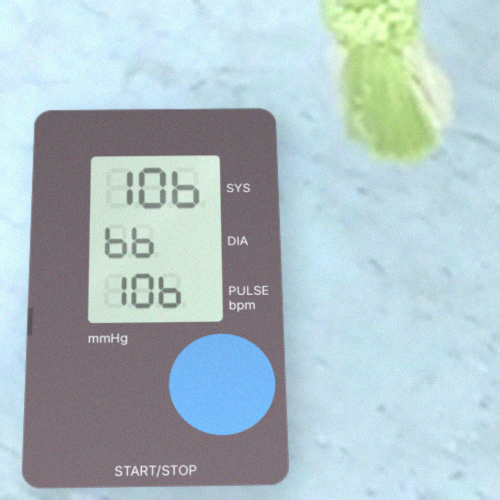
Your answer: 106 mmHg
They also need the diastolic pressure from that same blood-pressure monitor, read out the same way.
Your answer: 66 mmHg
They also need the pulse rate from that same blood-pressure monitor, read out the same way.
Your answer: 106 bpm
